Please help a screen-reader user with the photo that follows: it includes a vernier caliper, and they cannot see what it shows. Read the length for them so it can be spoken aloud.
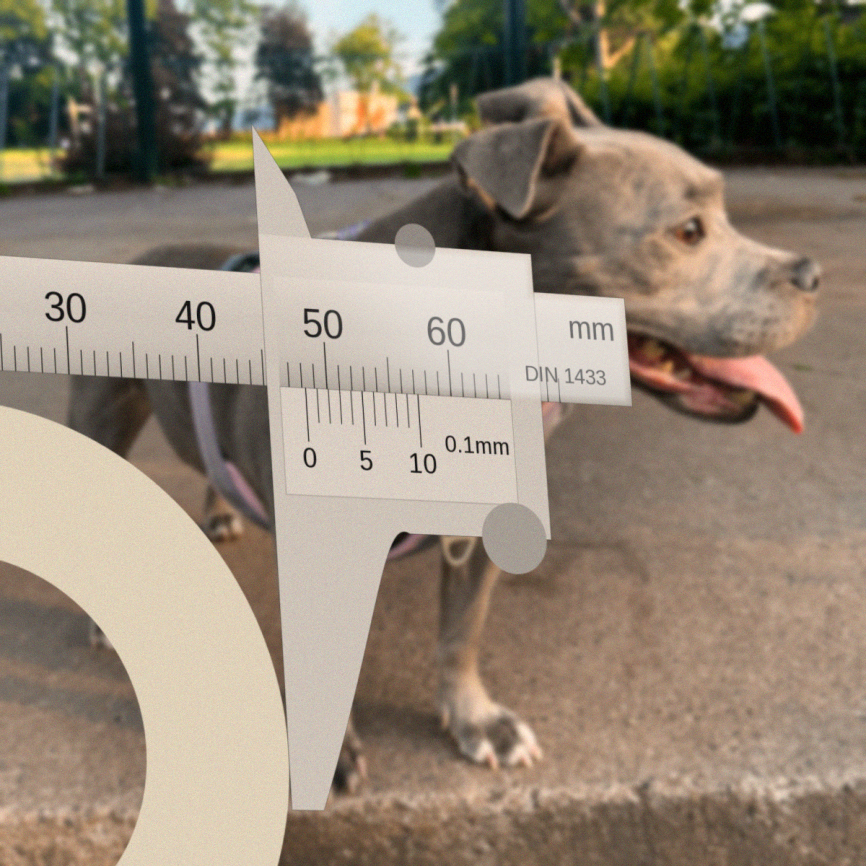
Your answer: 48.3 mm
